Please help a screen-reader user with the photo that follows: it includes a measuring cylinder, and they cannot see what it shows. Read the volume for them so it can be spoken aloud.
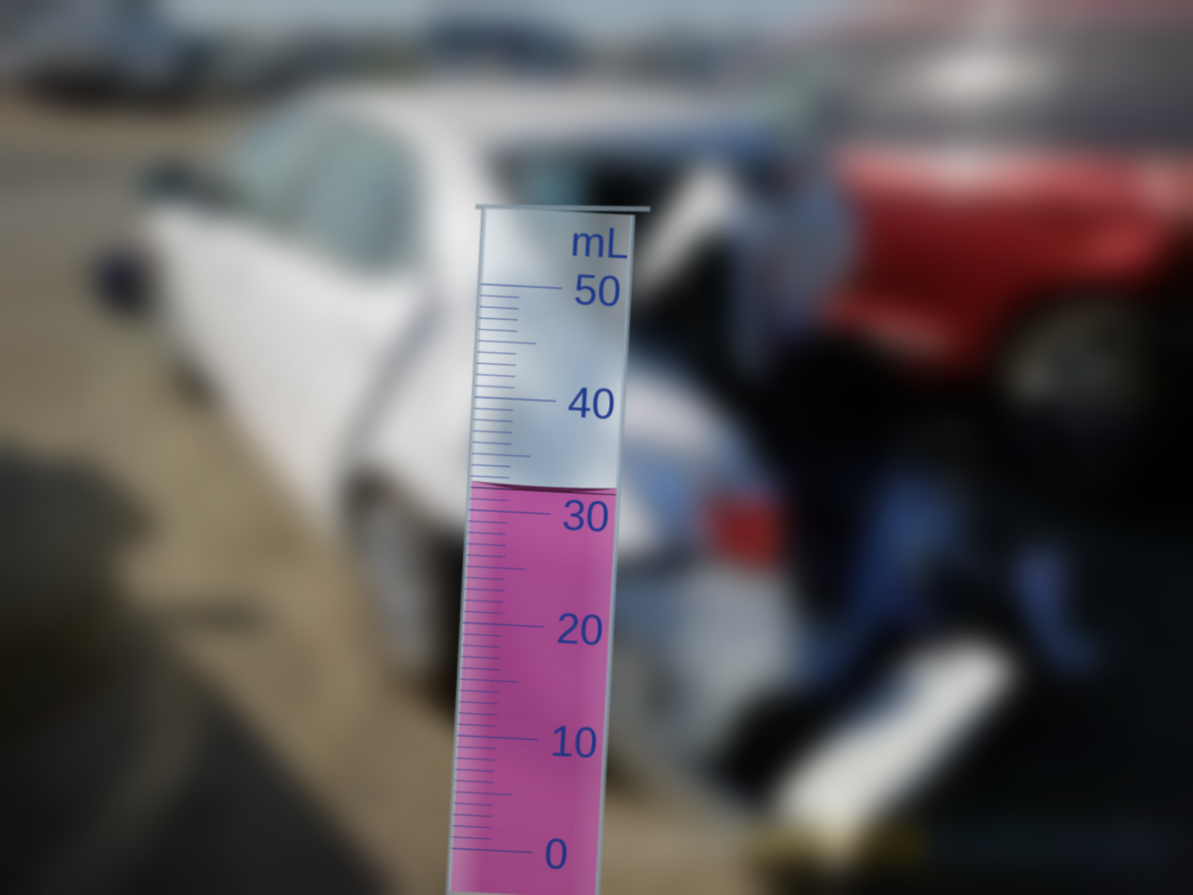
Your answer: 32 mL
